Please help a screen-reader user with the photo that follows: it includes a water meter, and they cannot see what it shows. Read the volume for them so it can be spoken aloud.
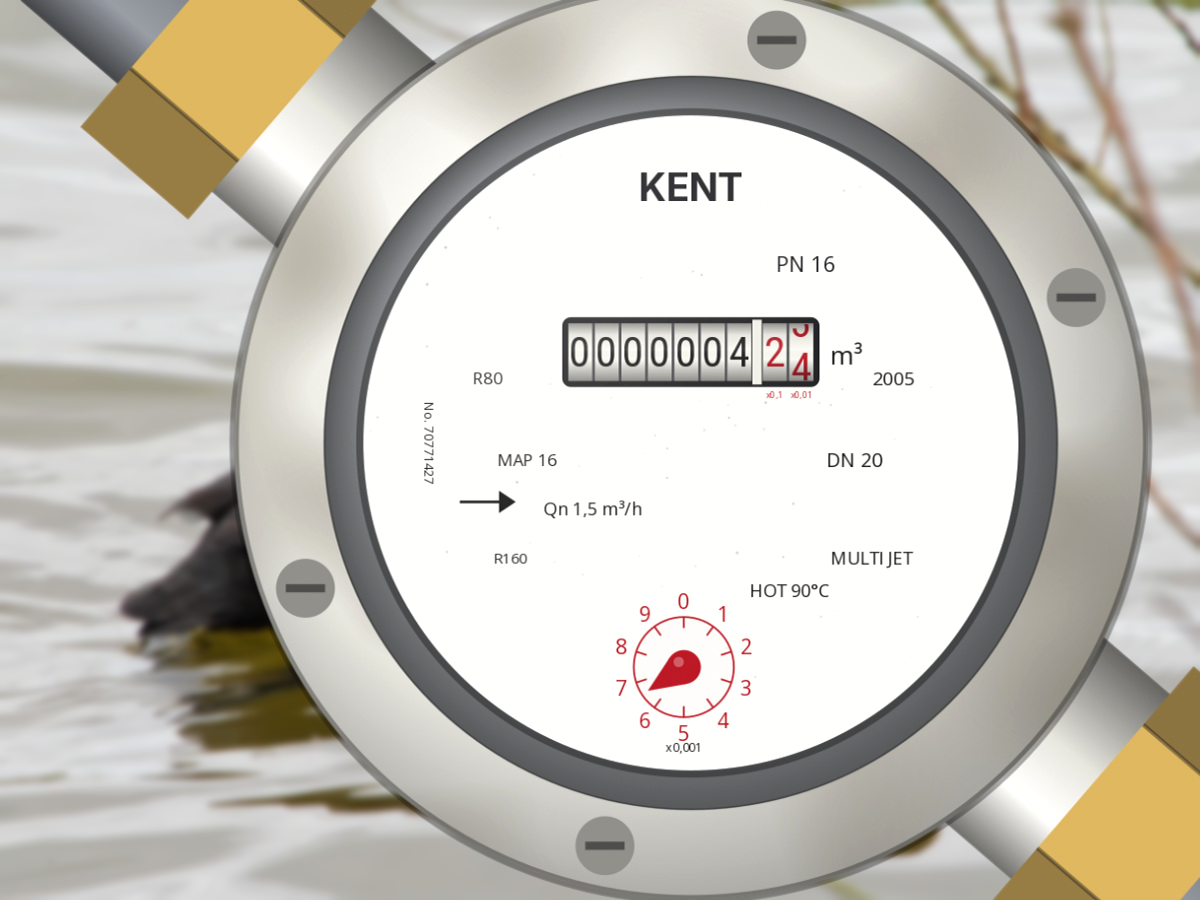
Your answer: 4.236 m³
